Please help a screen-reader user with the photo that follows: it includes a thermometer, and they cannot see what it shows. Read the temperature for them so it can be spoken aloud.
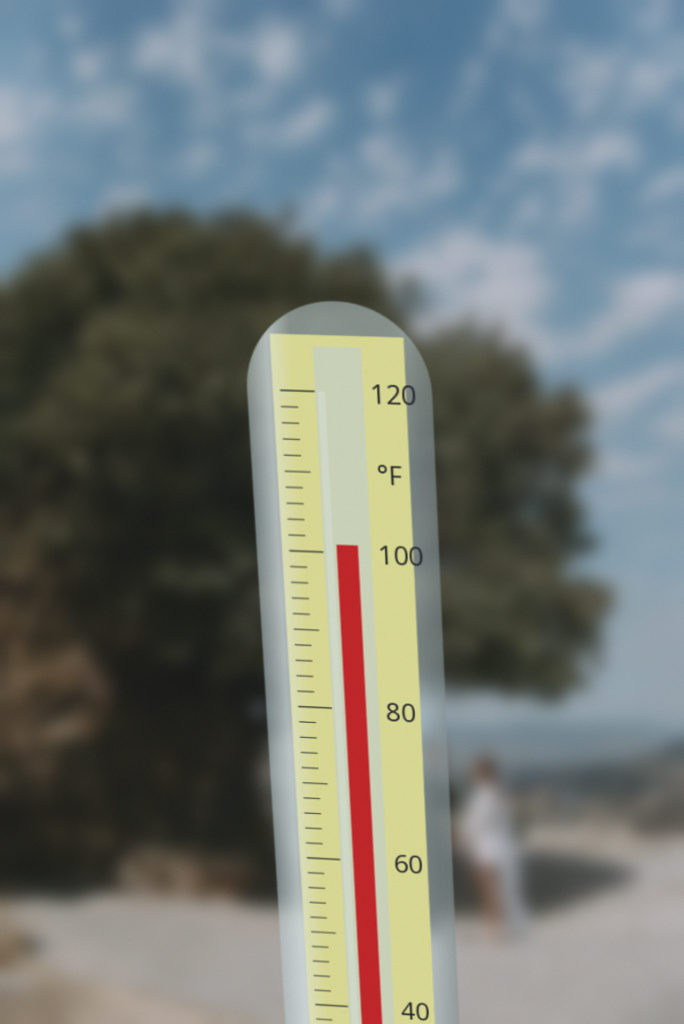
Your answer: 101 °F
